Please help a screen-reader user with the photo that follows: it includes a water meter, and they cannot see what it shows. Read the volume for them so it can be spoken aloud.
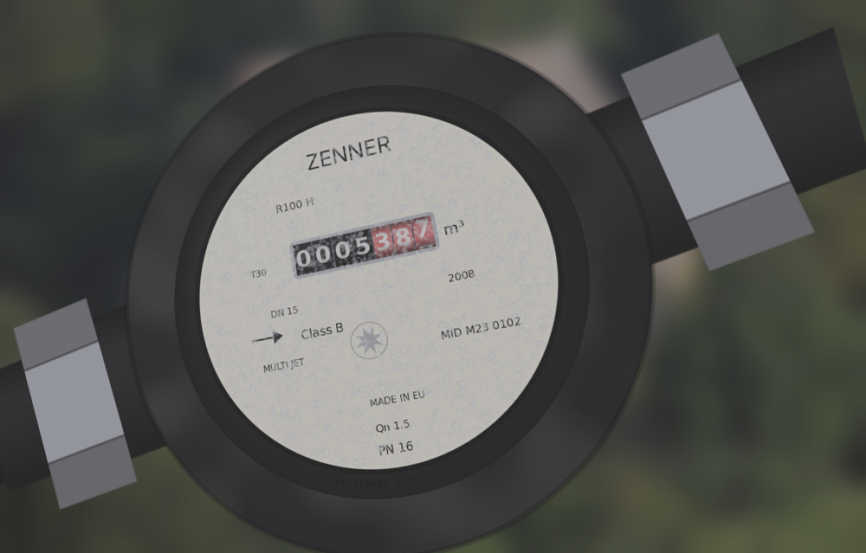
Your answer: 5.387 m³
